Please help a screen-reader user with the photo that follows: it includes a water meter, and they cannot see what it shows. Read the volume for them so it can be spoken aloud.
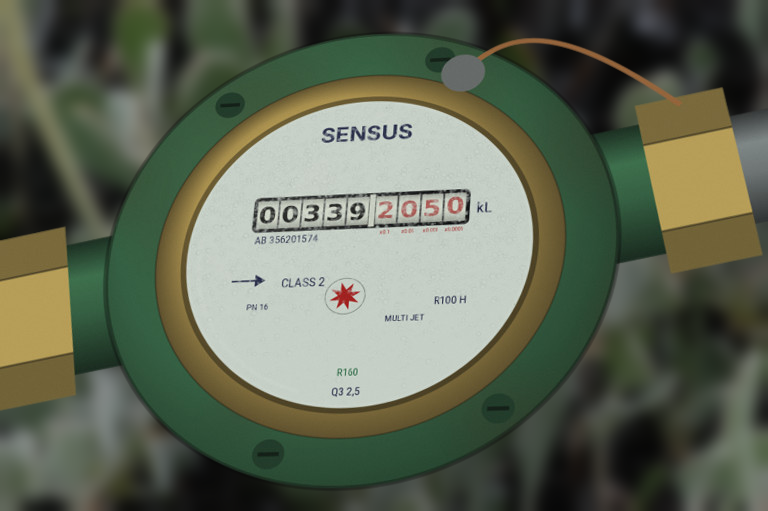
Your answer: 339.2050 kL
